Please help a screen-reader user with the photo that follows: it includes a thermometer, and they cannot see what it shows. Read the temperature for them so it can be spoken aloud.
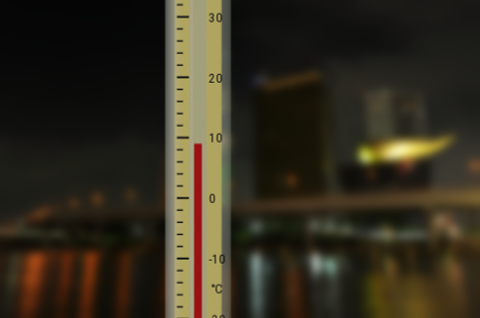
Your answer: 9 °C
